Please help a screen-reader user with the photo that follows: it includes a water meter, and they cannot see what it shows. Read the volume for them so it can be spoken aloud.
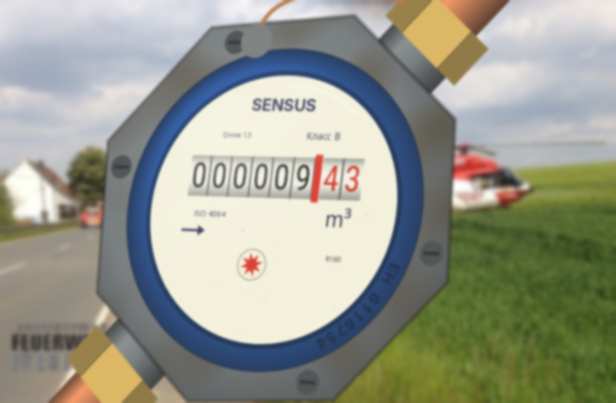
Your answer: 9.43 m³
